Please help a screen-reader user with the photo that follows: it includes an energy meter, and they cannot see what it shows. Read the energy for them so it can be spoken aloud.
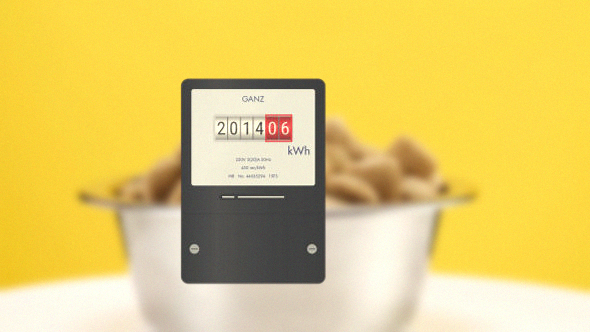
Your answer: 2014.06 kWh
